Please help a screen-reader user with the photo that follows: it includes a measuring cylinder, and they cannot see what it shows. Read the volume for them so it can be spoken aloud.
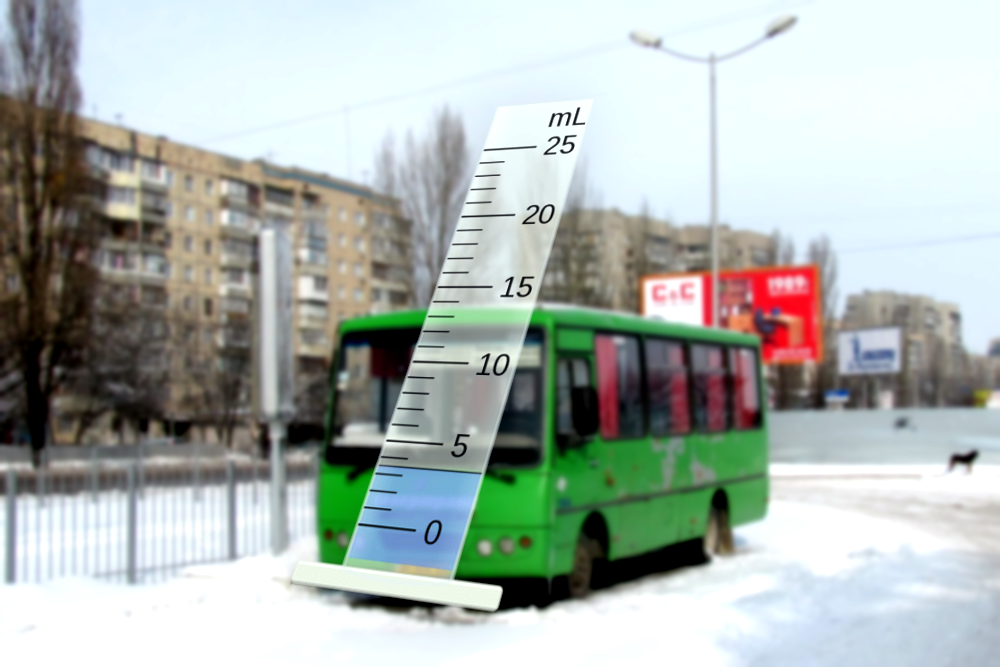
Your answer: 3.5 mL
